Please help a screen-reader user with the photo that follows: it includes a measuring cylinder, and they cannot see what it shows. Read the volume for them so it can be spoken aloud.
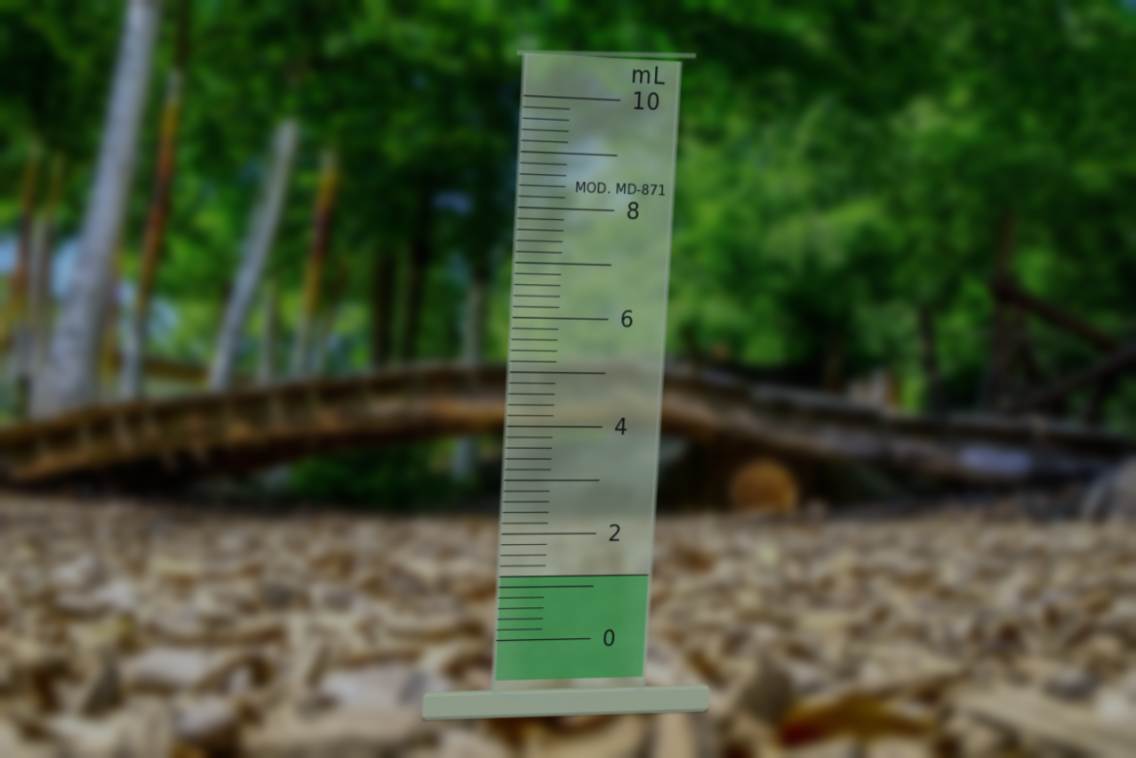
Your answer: 1.2 mL
